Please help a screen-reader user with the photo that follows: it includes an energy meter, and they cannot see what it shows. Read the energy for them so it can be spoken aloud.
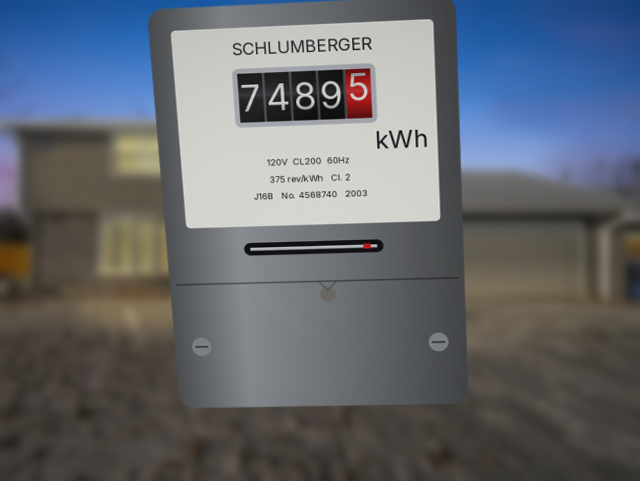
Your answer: 7489.5 kWh
